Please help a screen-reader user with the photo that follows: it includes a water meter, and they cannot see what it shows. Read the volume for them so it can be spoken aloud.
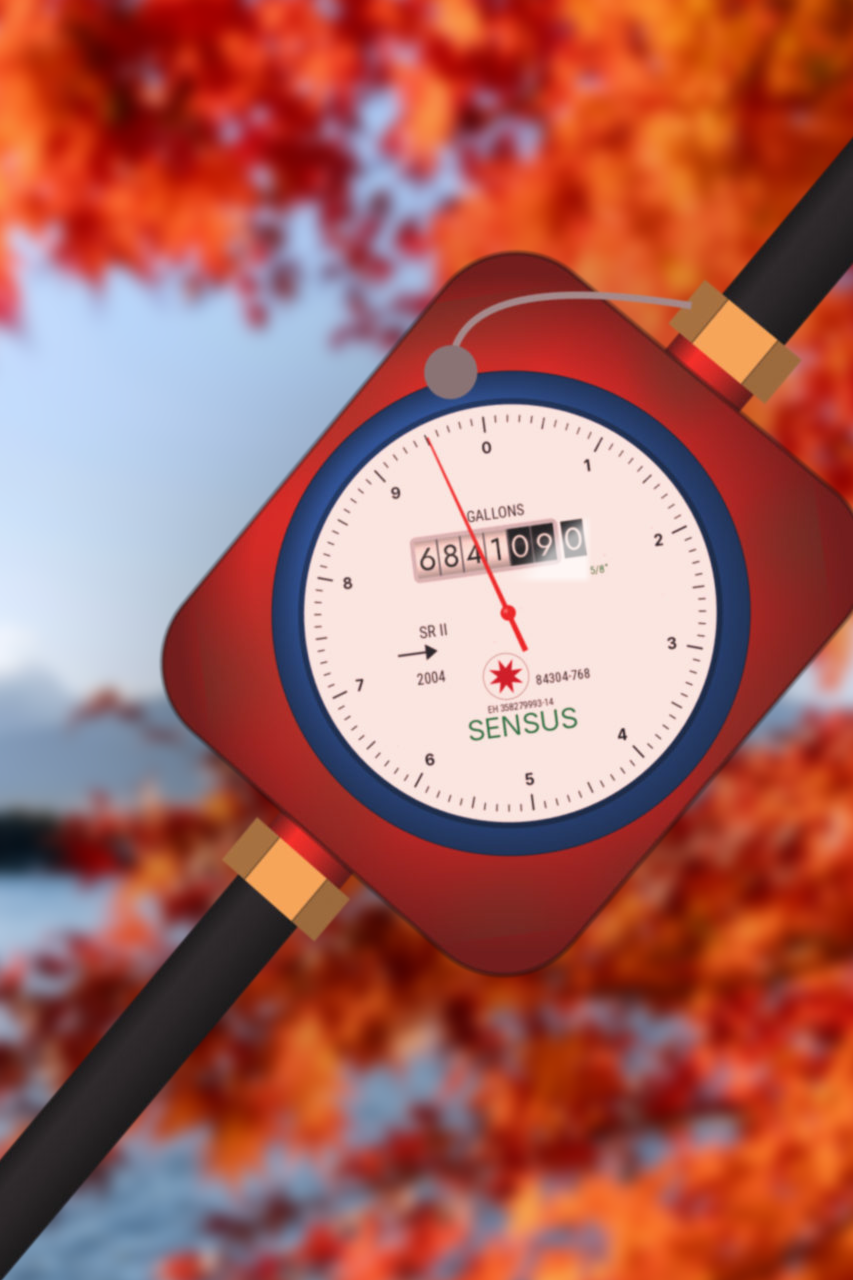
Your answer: 6841089.5 gal
